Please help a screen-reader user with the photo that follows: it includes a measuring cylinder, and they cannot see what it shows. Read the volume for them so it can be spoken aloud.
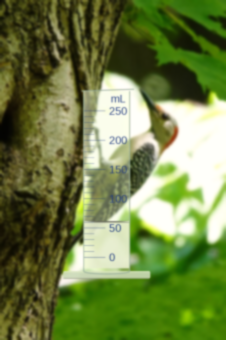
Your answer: 60 mL
